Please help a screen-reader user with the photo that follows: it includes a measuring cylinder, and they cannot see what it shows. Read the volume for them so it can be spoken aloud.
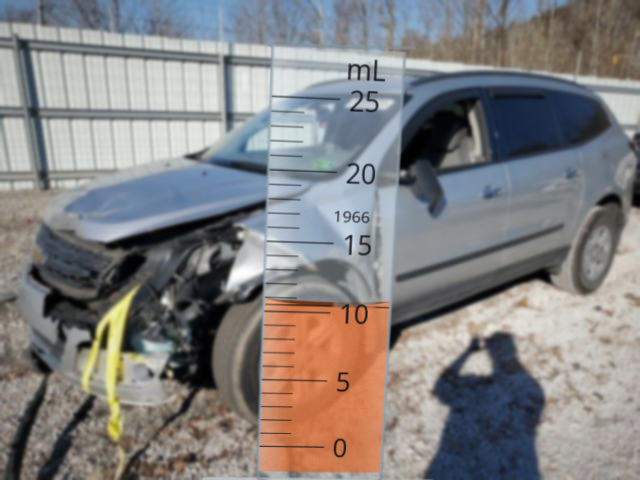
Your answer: 10.5 mL
